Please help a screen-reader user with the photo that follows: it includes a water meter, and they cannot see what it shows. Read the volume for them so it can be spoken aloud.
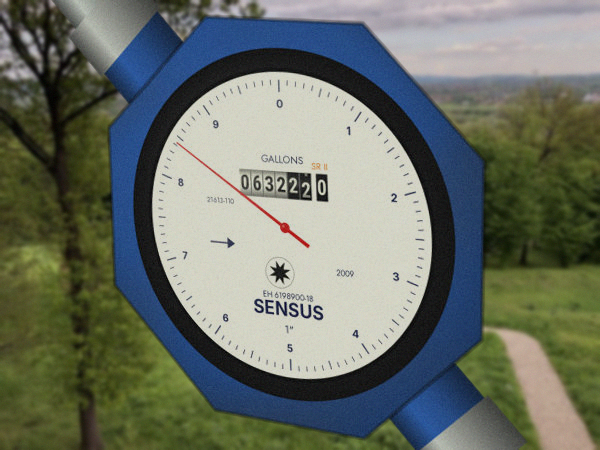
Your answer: 632218.4 gal
